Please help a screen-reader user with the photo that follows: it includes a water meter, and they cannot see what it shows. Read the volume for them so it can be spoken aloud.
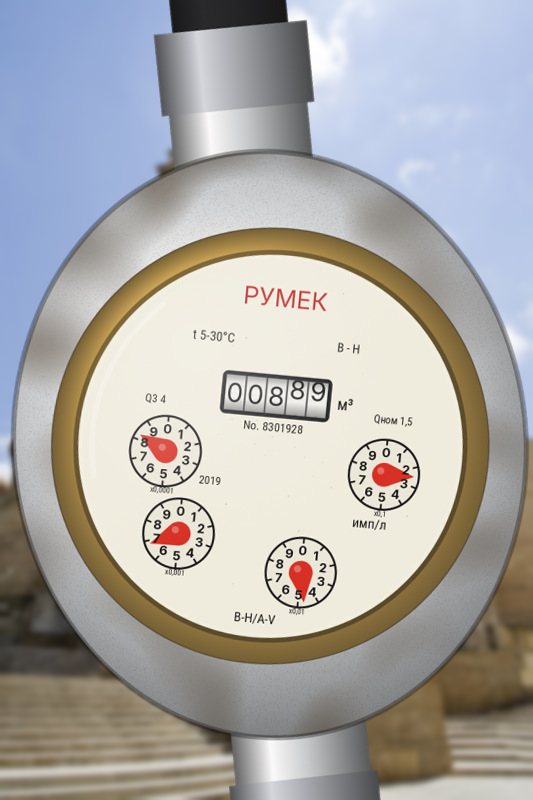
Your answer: 889.2468 m³
